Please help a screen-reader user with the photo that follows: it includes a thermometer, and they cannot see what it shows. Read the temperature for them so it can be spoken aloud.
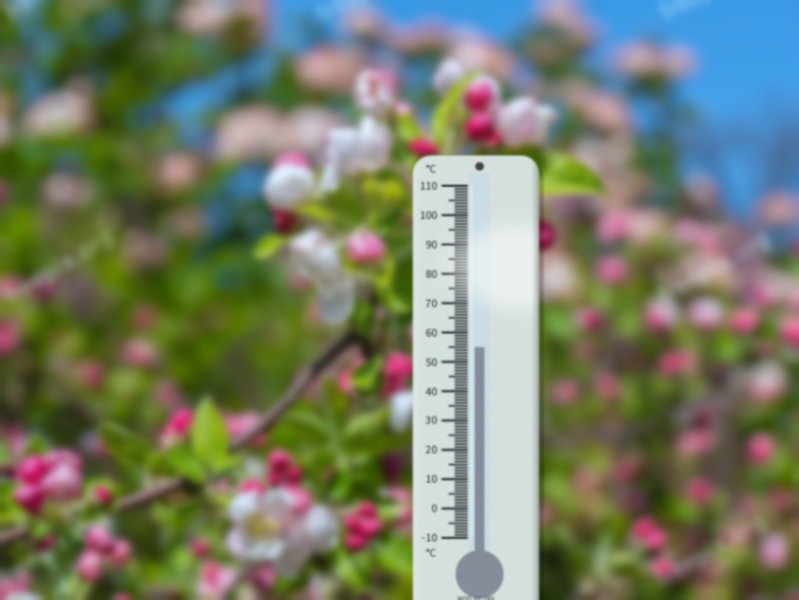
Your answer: 55 °C
